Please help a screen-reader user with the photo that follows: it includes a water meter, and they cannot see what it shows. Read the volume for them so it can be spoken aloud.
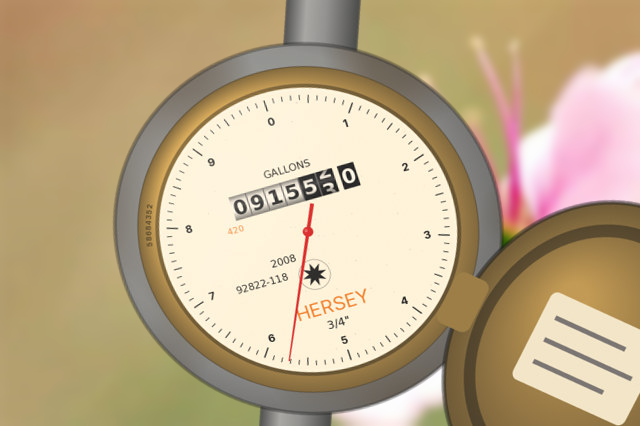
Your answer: 915525.7 gal
